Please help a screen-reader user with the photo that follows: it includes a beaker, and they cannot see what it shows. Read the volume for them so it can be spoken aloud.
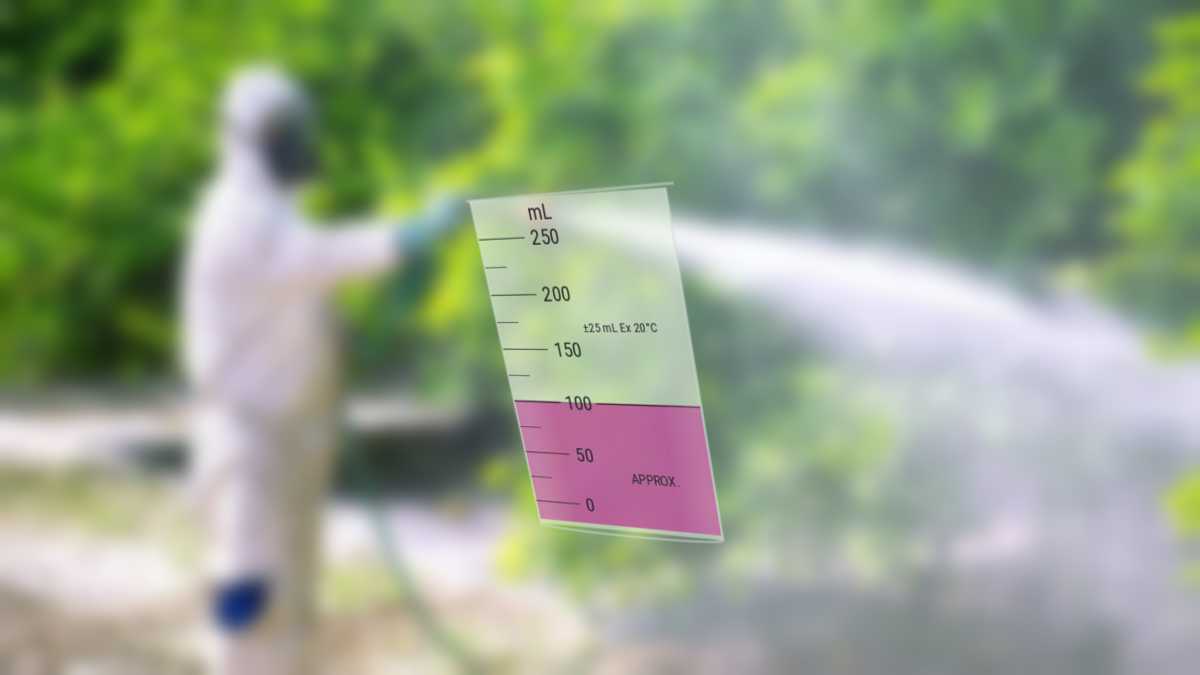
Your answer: 100 mL
